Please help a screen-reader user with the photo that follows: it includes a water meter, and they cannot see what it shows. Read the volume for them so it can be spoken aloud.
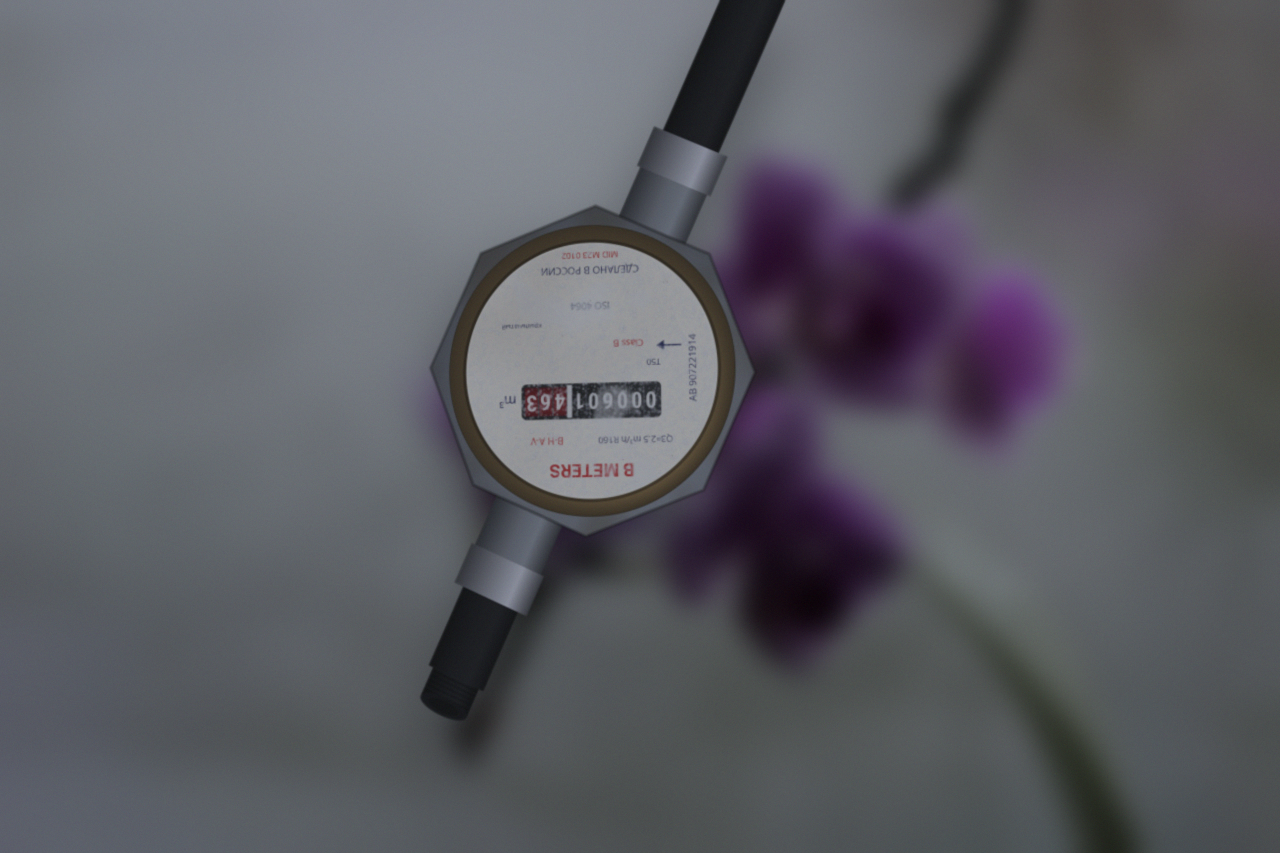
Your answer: 601.463 m³
